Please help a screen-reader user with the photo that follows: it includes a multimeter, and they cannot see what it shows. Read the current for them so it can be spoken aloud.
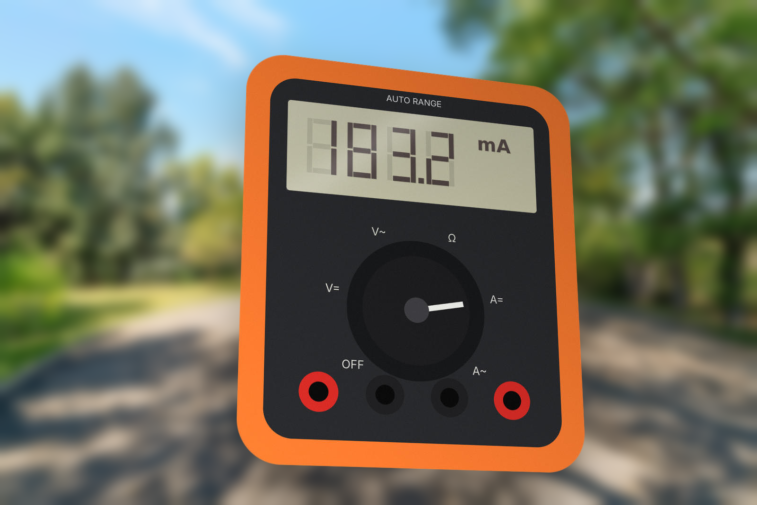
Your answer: 183.2 mA
